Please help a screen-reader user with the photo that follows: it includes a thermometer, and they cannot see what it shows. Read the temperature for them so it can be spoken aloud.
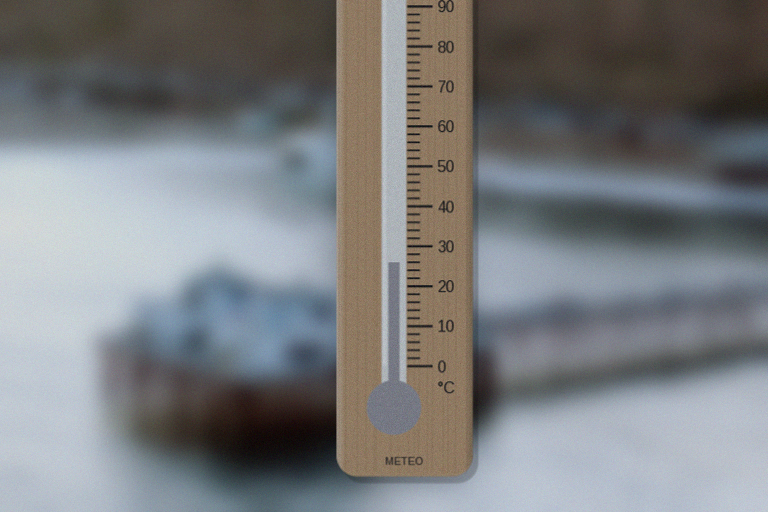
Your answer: 26 °C
